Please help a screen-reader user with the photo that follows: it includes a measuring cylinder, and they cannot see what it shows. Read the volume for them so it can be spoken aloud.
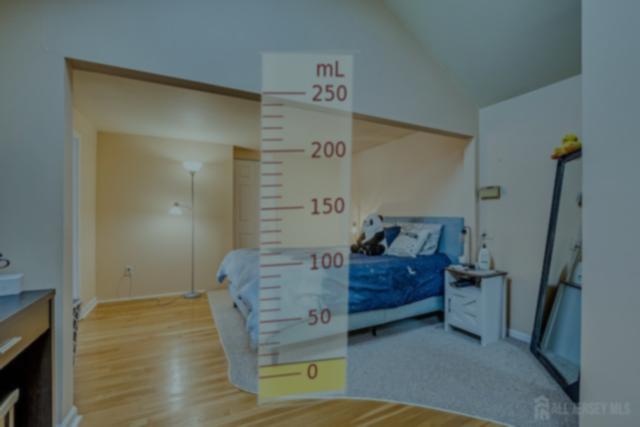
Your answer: 10 mL
